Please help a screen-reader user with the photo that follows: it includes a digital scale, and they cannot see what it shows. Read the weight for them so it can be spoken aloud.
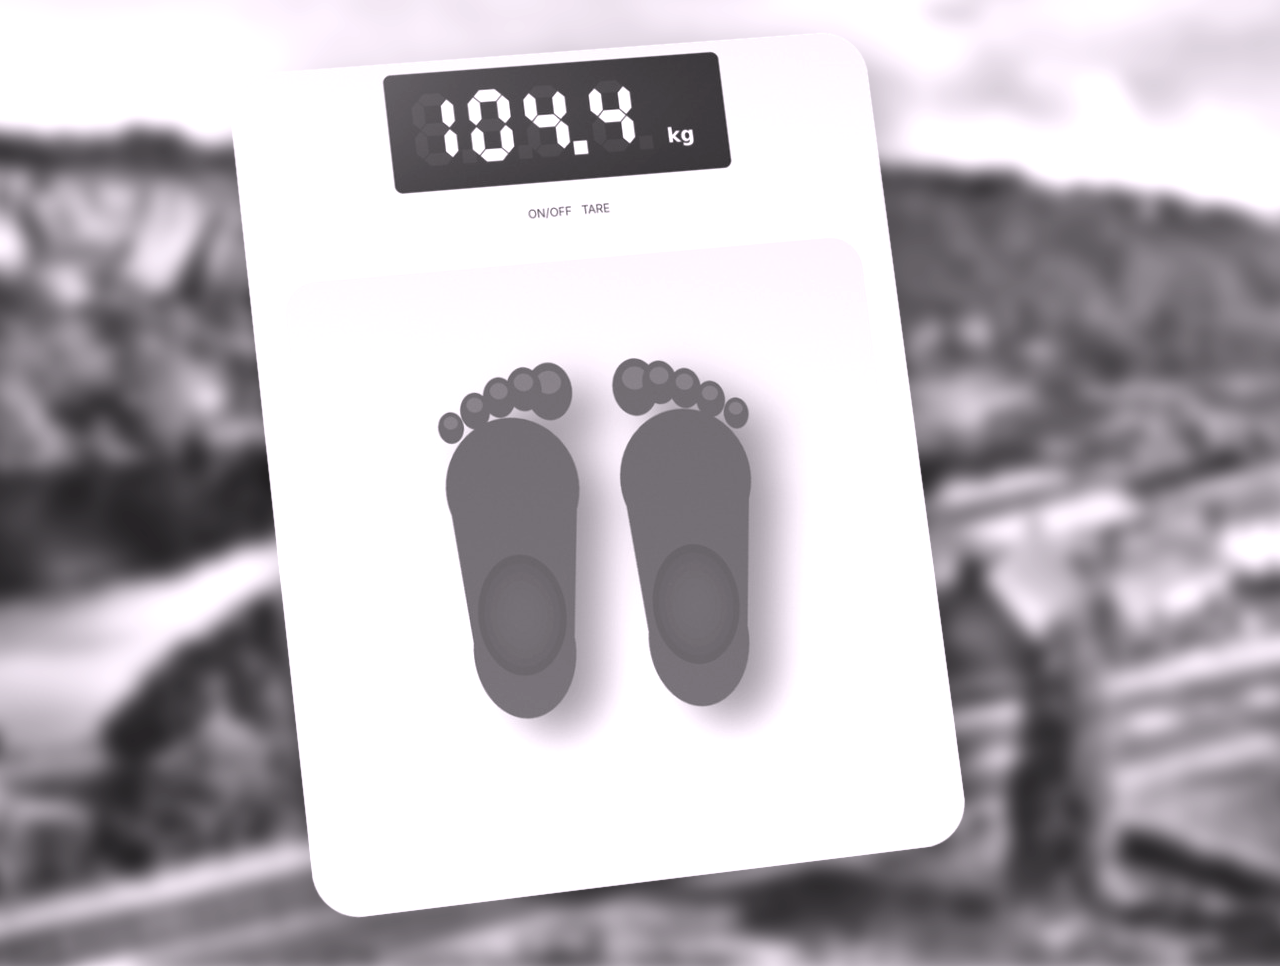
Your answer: 104.4 kg
